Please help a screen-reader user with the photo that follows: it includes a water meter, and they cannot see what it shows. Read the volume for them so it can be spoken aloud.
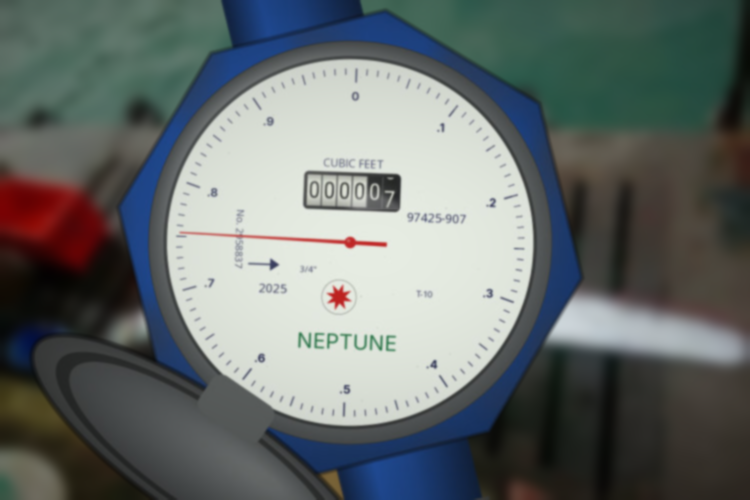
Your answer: 6.75 ft³
